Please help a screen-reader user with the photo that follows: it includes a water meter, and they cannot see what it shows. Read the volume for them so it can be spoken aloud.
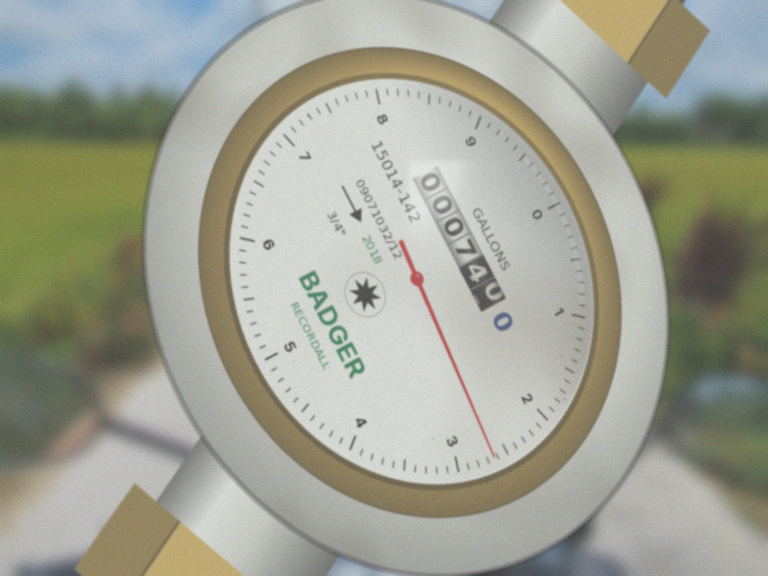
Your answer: 7402.6 gal
